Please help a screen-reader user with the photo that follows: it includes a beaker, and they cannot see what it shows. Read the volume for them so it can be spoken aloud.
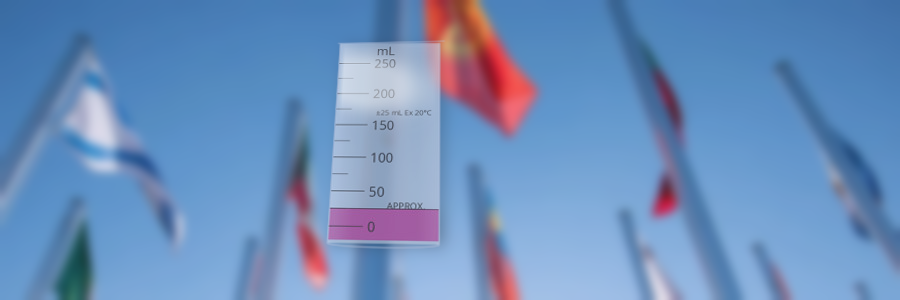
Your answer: 25 mL
